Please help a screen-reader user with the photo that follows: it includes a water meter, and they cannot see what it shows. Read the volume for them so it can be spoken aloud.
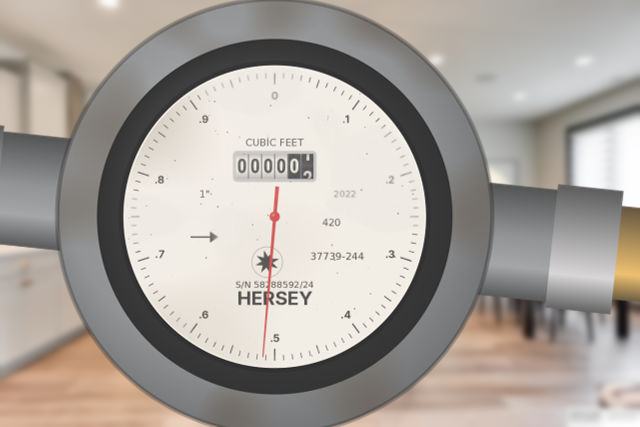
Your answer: 1.51 ft³
